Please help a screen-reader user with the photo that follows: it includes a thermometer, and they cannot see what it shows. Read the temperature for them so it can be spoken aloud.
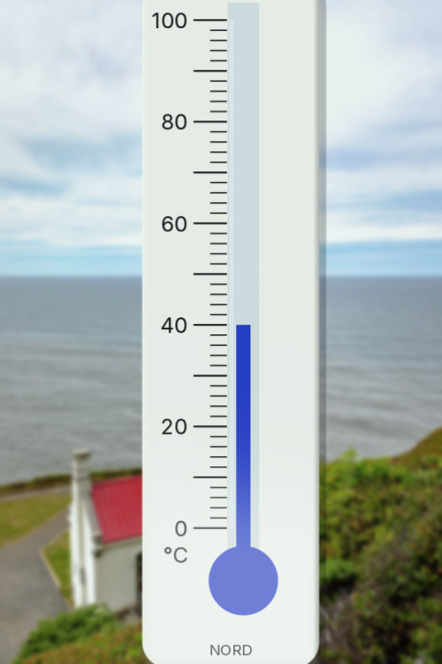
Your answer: 40 °C
